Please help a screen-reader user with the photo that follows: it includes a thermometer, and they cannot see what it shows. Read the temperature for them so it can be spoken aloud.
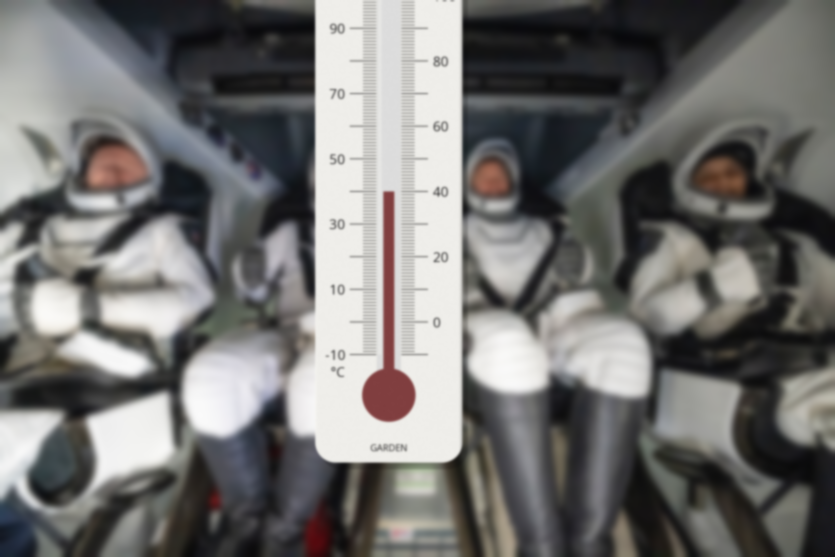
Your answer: 40 °C
